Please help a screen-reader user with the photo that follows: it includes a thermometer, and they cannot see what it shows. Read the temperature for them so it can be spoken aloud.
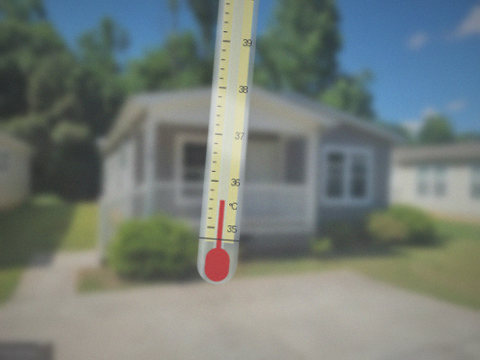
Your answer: 35.6 °C
